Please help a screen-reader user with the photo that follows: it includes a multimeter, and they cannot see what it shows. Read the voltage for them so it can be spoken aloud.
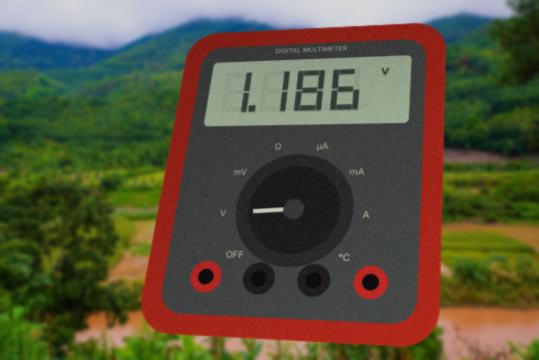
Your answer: 1.186 V
